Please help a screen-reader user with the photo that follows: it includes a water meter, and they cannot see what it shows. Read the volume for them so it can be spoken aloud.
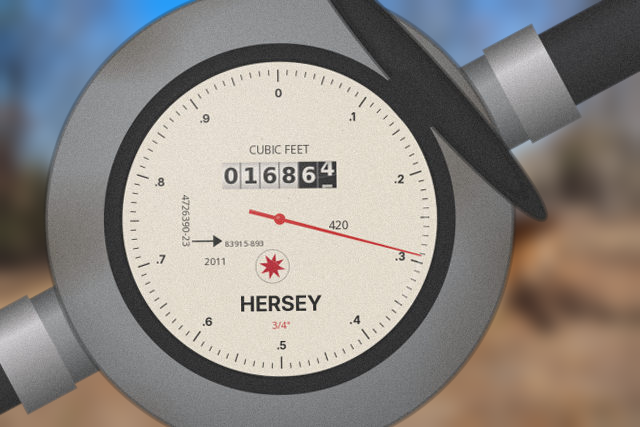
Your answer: 16864.29 ft³
